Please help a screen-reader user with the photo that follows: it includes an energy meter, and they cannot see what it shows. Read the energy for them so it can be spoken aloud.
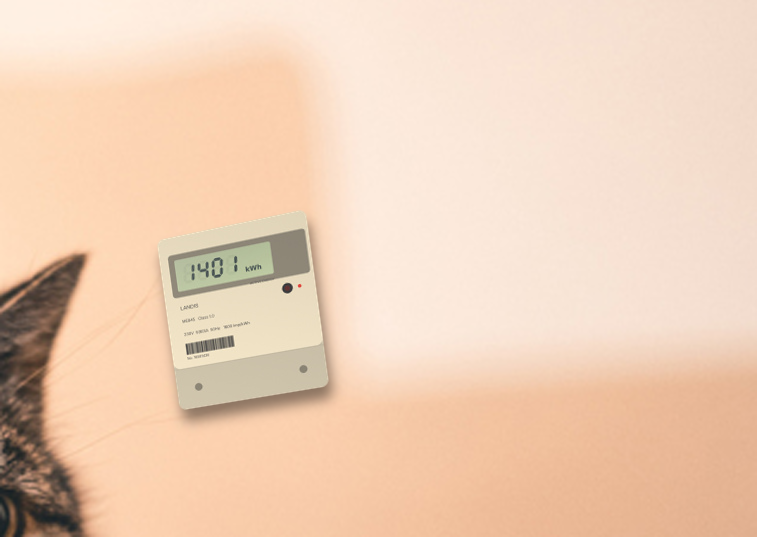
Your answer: 1401 kWh
